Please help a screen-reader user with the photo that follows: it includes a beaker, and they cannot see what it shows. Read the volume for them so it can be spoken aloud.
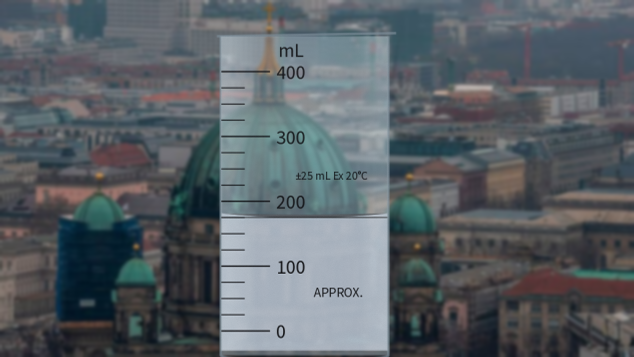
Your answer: 175 mL
